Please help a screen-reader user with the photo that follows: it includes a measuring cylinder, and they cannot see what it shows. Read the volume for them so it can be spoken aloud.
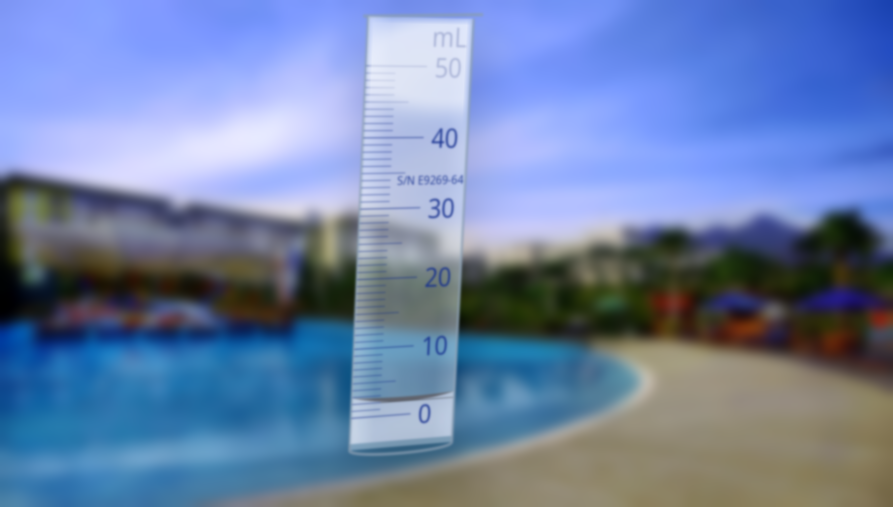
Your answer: 2 mL
